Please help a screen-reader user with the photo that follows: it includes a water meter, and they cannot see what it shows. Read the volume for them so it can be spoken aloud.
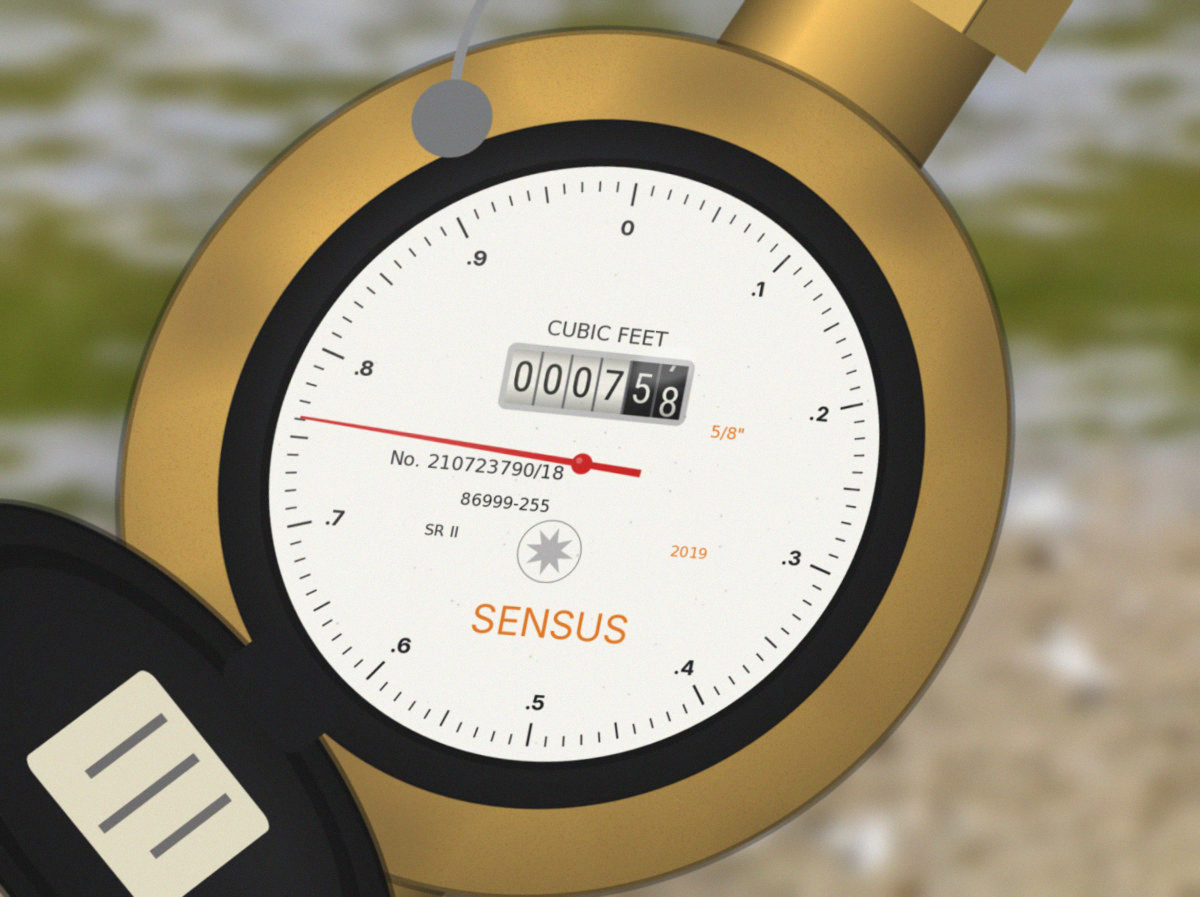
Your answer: 757.76 ft³
